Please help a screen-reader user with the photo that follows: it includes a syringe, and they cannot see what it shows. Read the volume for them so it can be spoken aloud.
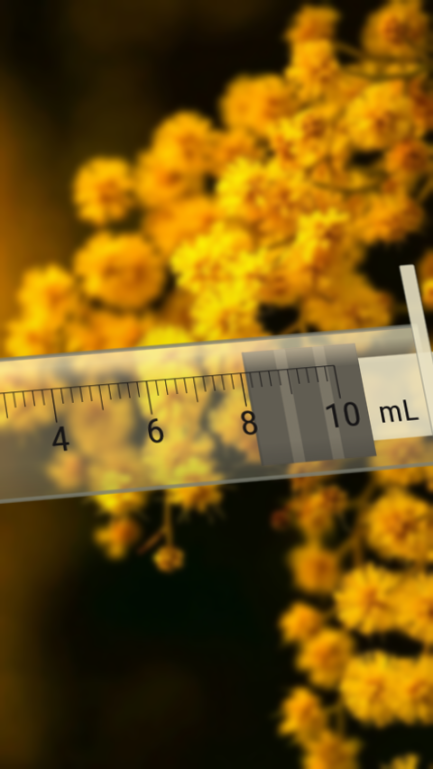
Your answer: 8.1 mL
